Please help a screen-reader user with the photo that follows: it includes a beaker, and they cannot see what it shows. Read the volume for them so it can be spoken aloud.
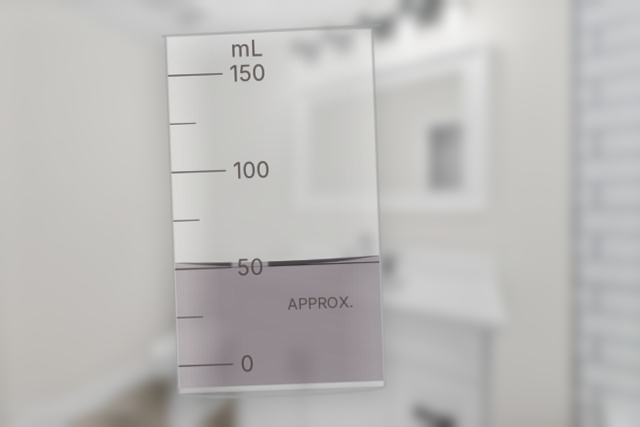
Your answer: 50 mL
